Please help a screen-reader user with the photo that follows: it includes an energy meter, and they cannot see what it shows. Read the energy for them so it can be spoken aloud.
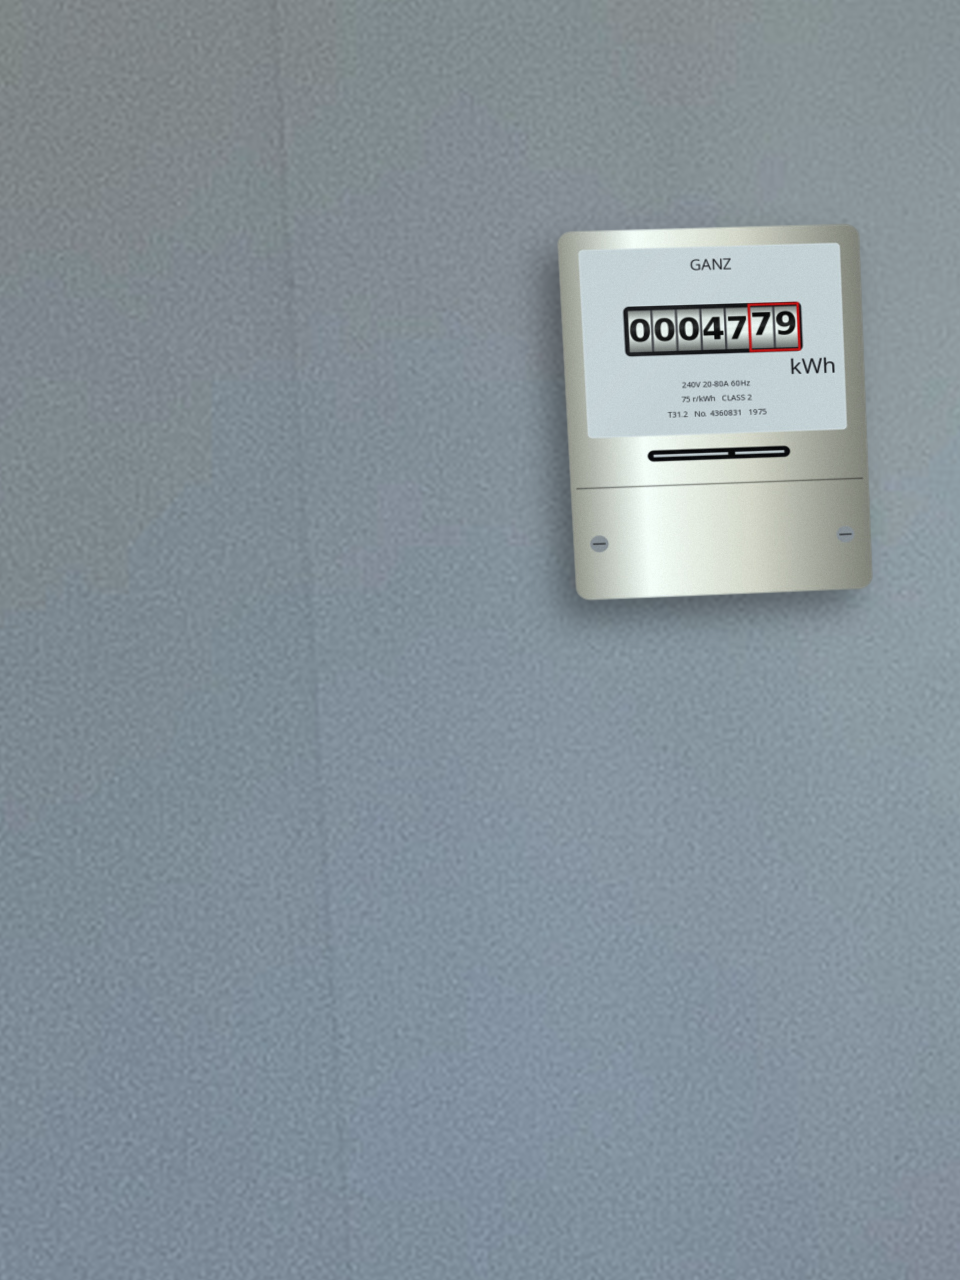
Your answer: 47.79 kWh
